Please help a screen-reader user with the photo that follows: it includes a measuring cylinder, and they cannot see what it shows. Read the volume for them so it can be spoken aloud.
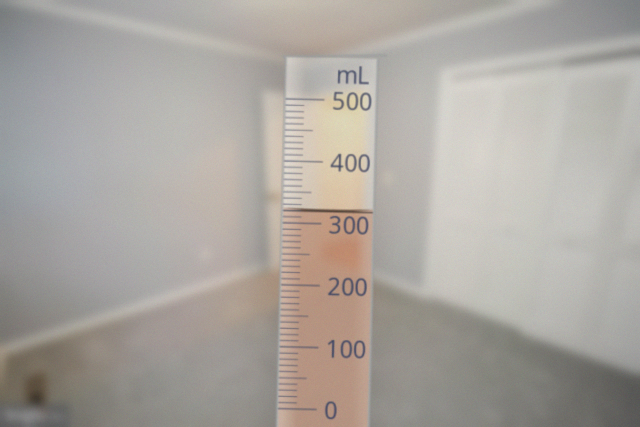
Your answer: 320 mL
